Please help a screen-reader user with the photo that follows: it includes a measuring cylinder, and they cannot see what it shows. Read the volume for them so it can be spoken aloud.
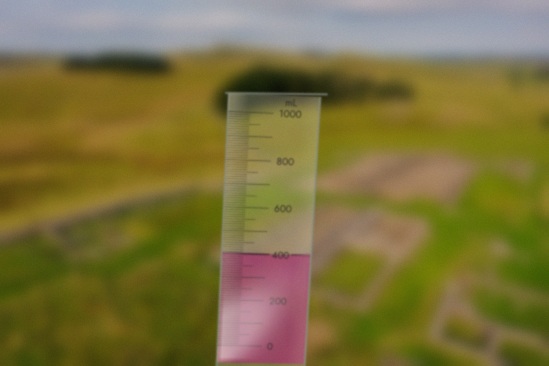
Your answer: 400 mL
